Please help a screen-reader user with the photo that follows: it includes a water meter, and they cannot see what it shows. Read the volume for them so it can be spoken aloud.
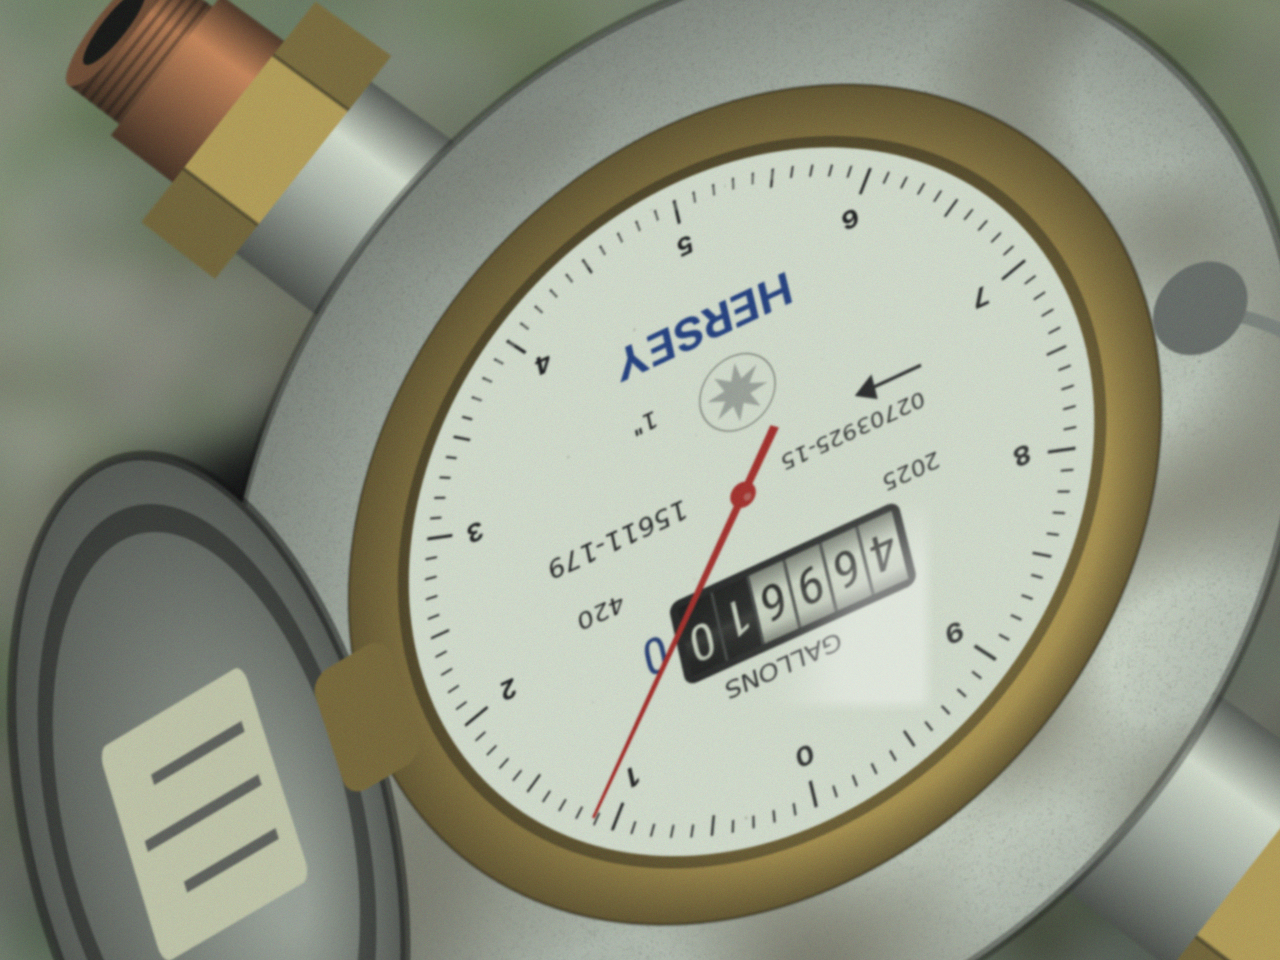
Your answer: 4696101.1 gal
